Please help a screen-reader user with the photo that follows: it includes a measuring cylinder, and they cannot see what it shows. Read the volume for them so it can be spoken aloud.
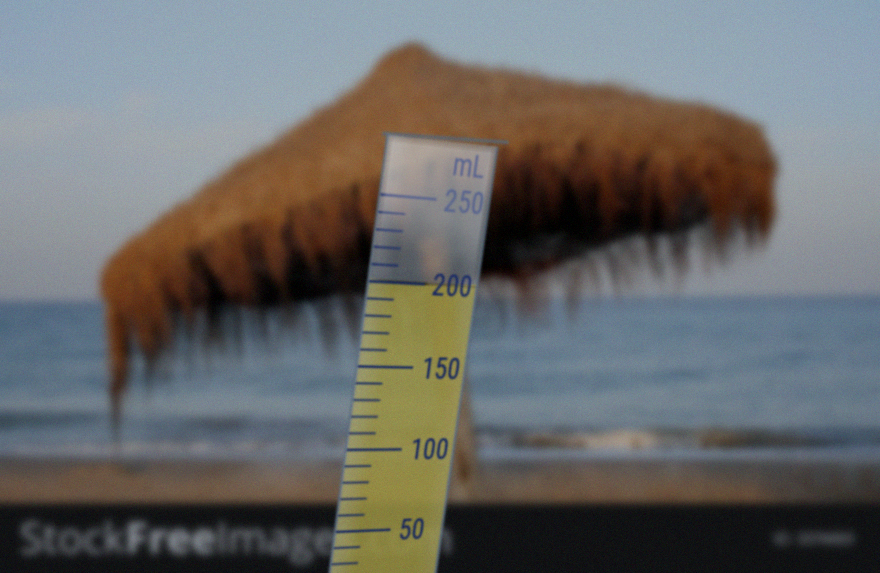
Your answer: 200 mL
